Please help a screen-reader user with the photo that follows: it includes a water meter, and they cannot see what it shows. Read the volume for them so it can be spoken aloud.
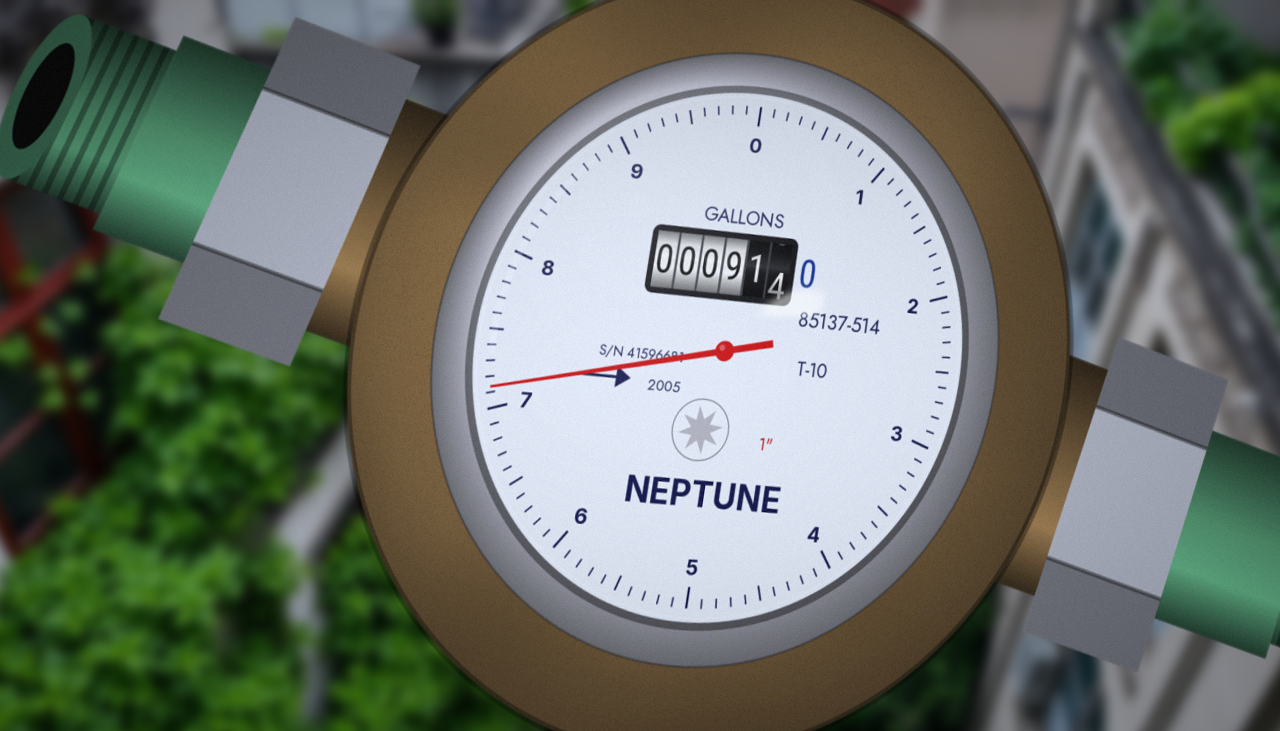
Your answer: 9137.1 gal
